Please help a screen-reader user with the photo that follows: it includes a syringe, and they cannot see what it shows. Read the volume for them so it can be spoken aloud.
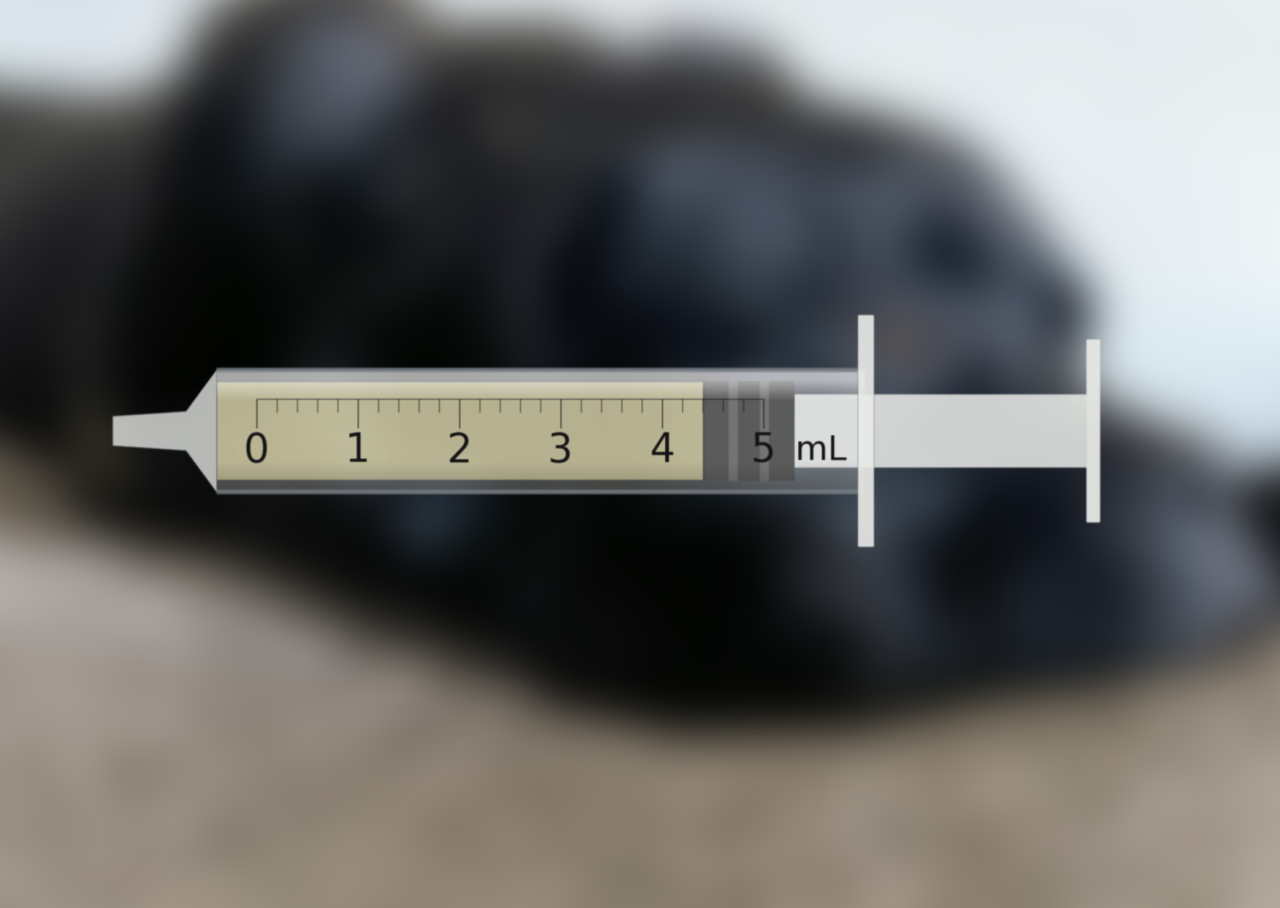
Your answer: 4.4 mL
